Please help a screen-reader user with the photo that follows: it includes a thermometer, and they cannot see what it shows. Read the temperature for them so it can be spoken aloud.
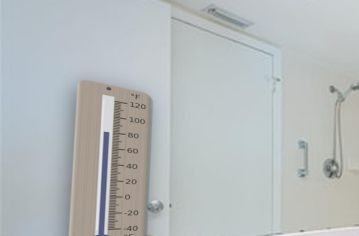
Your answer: 80 °F
